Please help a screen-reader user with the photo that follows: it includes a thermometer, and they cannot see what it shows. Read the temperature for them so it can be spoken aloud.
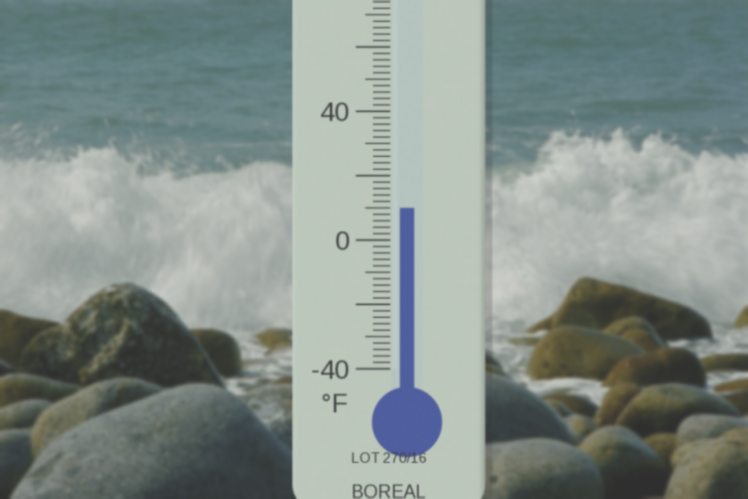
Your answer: 10 °F
